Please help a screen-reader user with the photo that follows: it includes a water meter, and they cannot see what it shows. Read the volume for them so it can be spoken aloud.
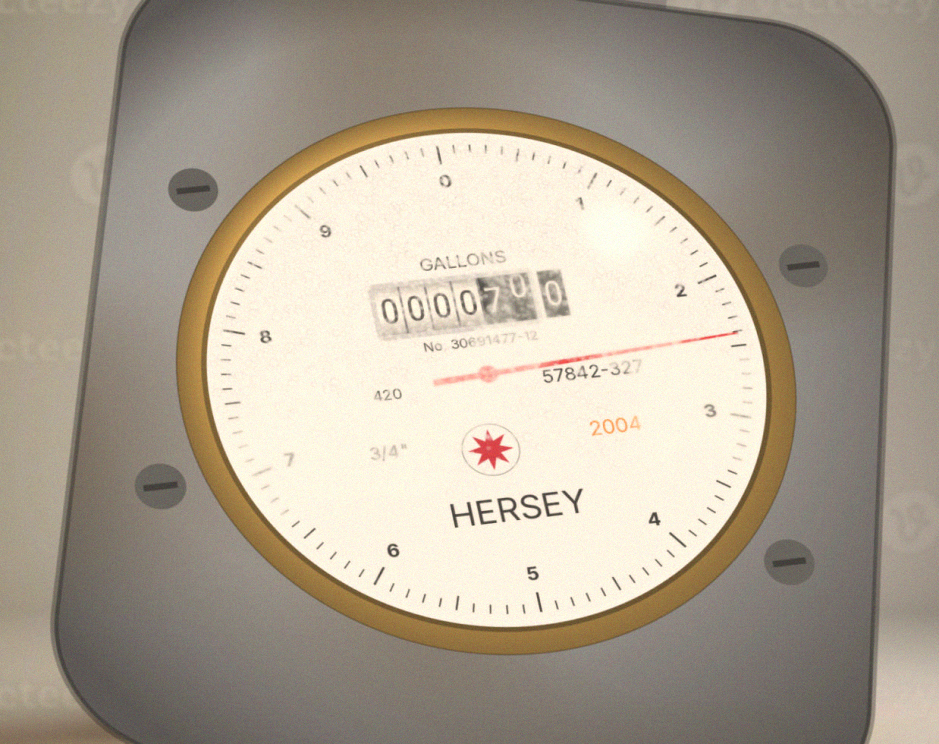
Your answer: 702.4 gal
